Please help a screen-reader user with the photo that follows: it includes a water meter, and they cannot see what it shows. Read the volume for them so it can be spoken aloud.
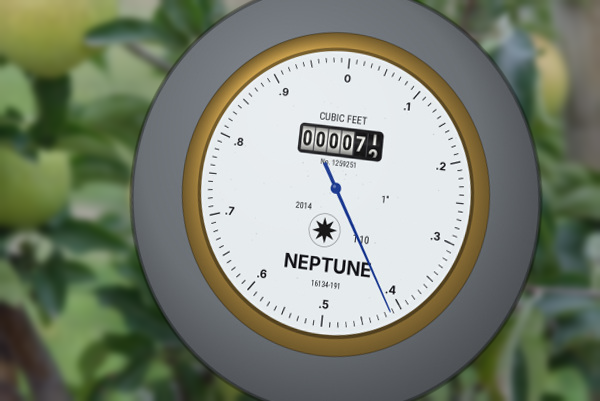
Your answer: 71.41 ft³
